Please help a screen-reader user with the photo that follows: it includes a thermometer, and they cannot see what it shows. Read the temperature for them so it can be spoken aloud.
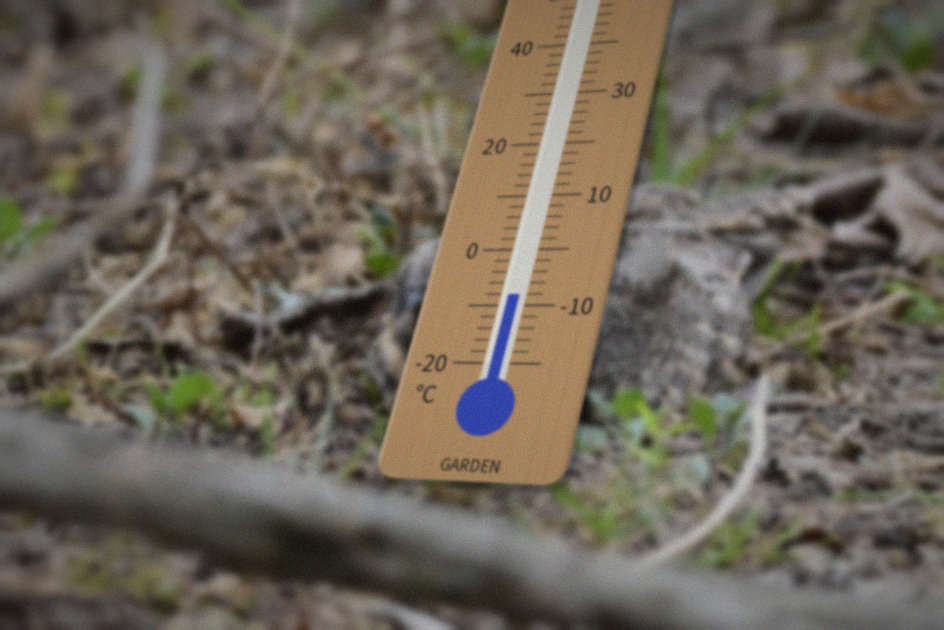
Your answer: -8 °C
